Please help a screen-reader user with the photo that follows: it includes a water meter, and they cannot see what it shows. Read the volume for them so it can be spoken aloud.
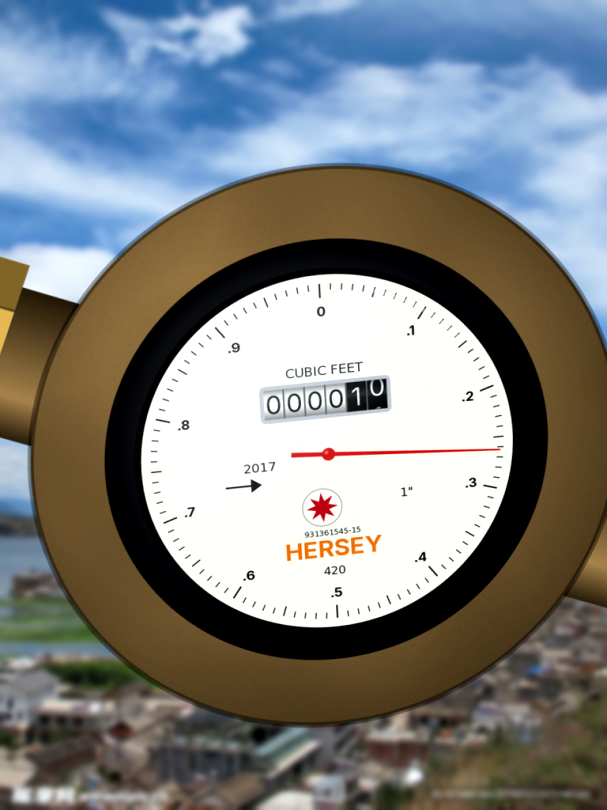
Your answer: 10.26 ft³
